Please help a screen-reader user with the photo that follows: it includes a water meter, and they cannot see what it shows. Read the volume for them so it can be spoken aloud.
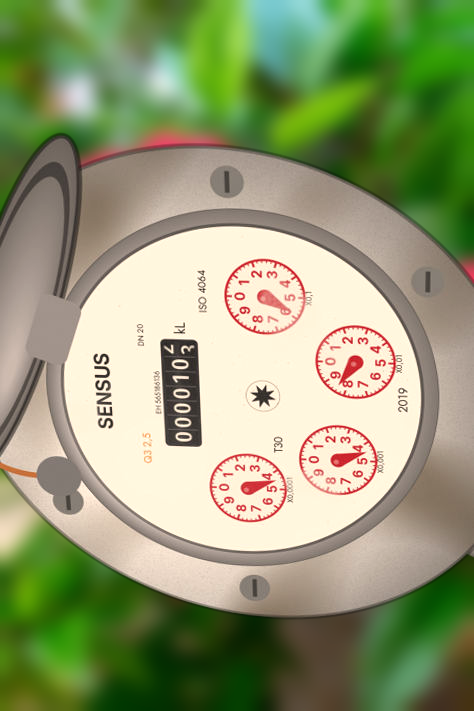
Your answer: 102.5844 kL
